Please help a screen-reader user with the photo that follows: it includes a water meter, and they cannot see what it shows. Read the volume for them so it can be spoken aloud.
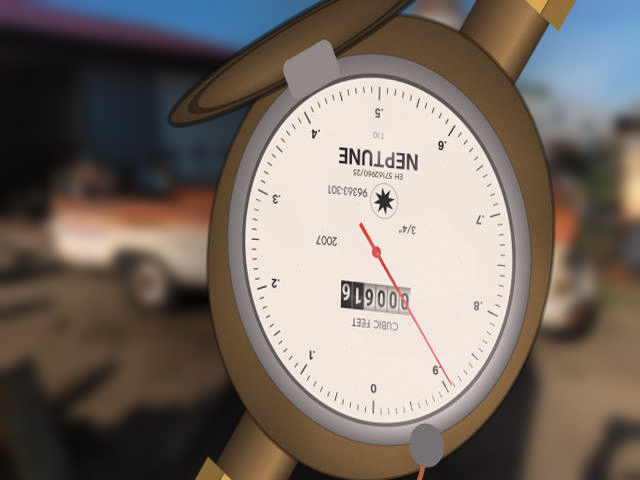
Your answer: 615.89 ft³
